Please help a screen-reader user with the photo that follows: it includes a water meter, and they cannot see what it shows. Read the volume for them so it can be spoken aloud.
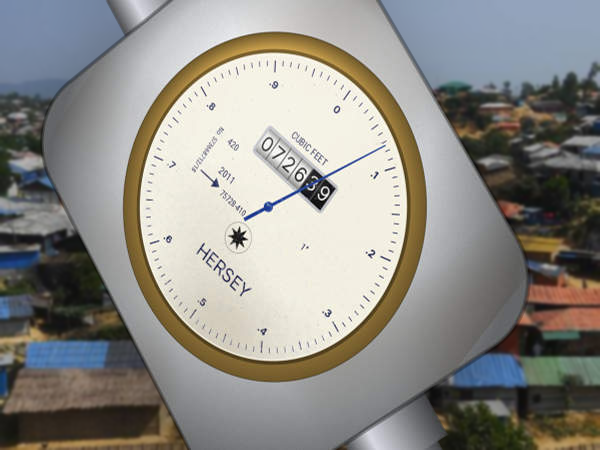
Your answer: 72639.07 ft³
